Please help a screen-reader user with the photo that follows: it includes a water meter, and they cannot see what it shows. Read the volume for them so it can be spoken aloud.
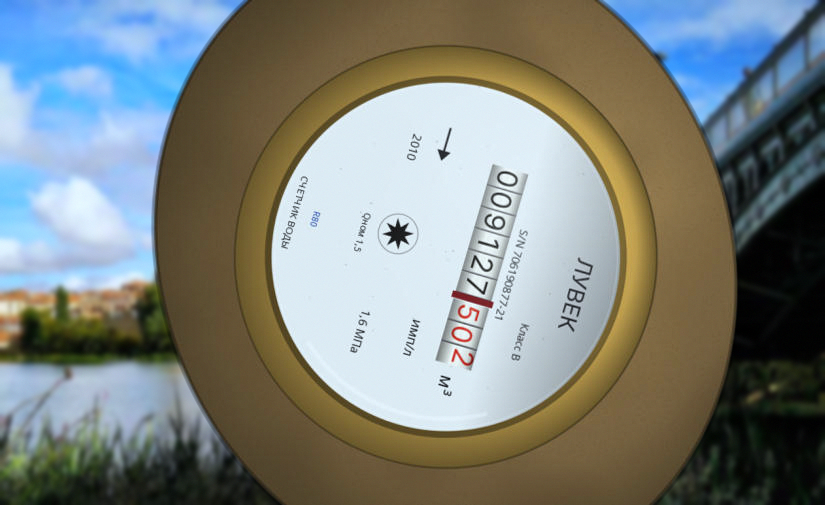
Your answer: 9127.502 m³
